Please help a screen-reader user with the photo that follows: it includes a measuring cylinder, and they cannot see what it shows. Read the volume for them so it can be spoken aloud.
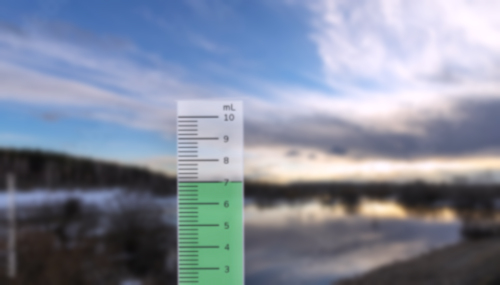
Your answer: 7 mL
